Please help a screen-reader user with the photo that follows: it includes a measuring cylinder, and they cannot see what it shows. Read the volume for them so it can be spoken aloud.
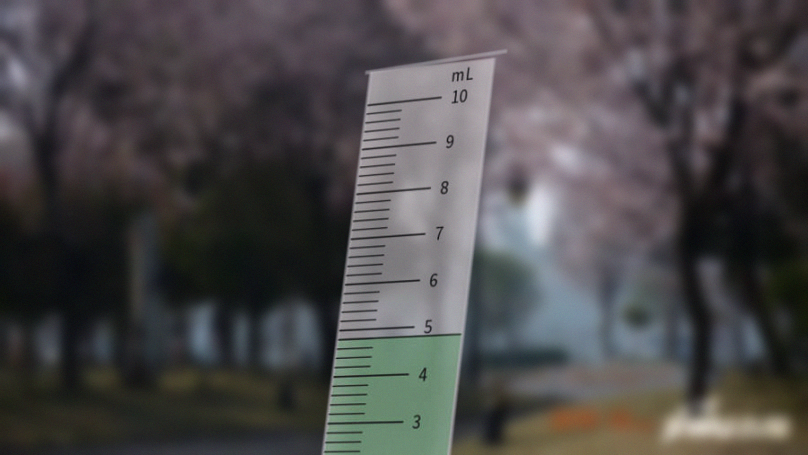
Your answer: 4.8 mL
